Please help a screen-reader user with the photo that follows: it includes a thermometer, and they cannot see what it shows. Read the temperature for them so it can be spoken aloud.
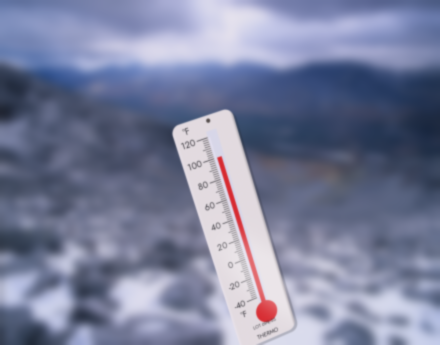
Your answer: 100 °F
